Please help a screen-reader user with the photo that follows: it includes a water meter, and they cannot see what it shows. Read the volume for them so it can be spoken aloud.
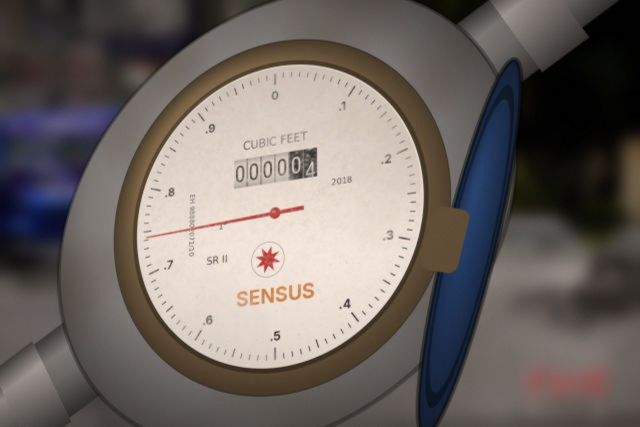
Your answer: 3.74 ft³
